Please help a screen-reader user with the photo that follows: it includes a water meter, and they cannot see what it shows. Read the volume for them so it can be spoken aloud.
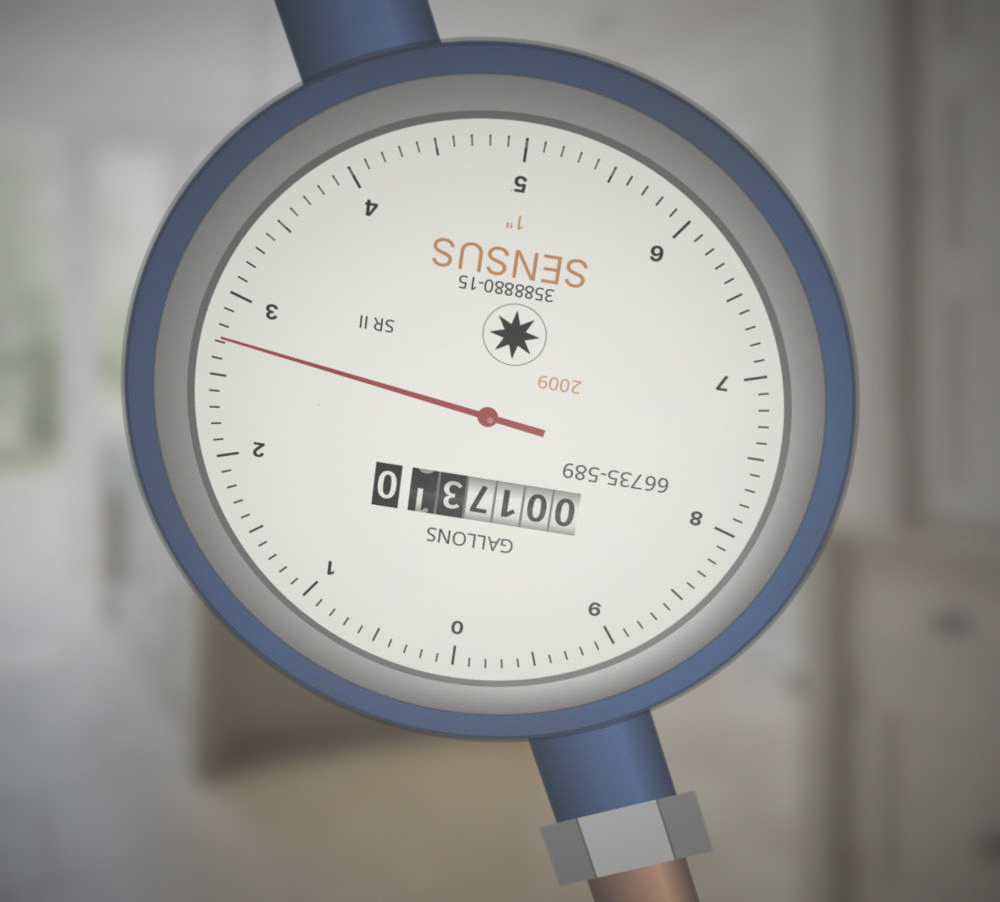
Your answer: 17312.7 gal
